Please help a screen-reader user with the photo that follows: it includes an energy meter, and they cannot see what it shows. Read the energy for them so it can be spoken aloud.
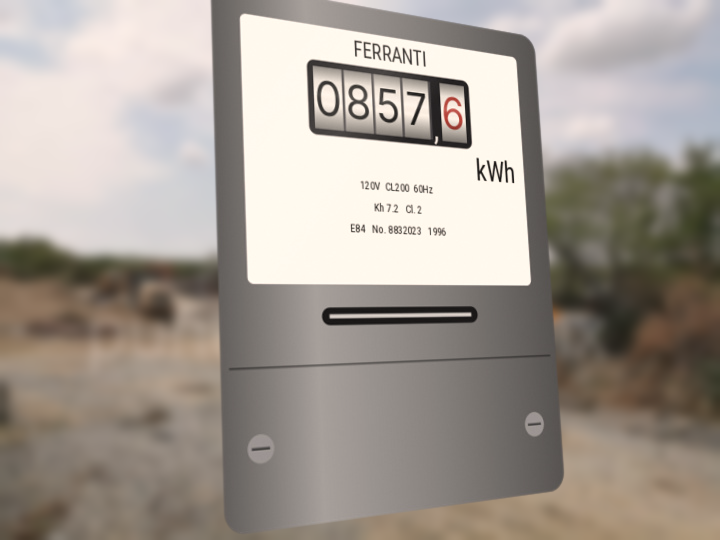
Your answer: 857.6 kWh
